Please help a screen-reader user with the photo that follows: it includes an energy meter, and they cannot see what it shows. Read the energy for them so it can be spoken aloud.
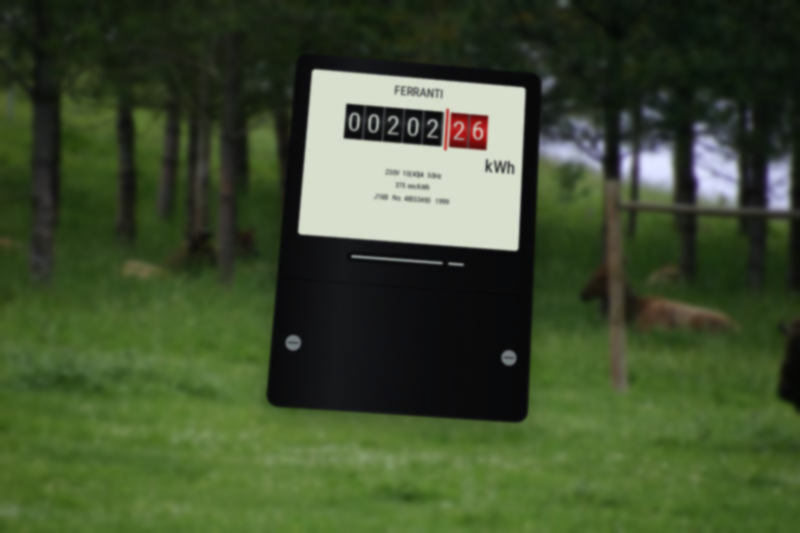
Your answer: 202.26 kWh
